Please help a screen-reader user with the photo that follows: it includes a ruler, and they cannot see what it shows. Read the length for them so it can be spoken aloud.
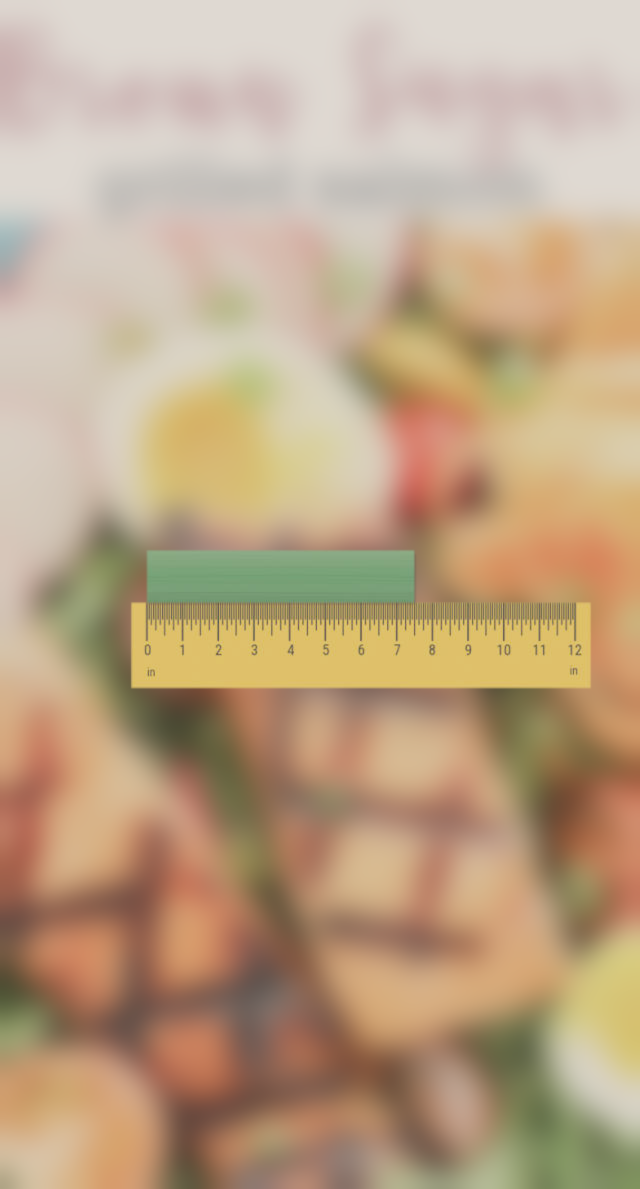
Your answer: 7.5 in
